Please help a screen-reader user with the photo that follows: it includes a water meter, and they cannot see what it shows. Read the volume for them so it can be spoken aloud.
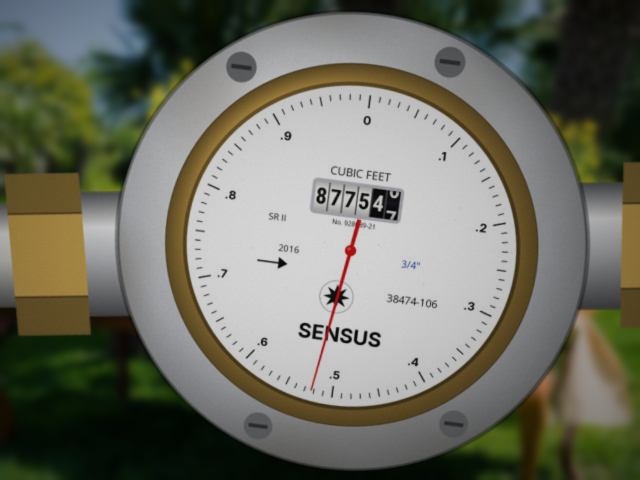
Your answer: 877546.52 ft³
